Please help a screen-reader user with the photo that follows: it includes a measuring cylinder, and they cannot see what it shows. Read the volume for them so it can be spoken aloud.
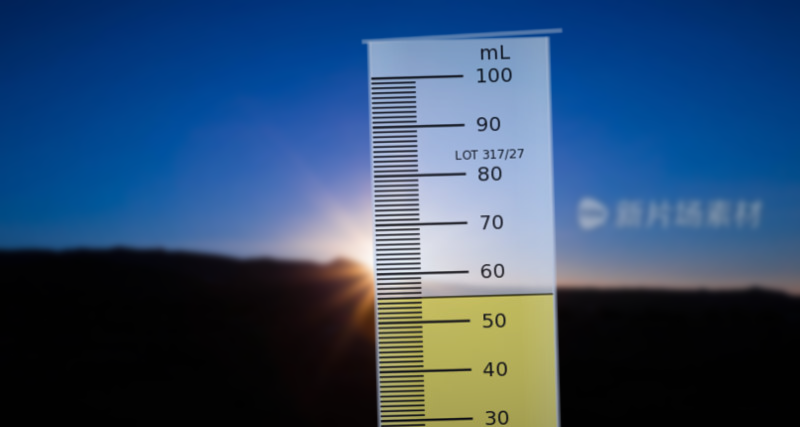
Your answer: 55 mL
